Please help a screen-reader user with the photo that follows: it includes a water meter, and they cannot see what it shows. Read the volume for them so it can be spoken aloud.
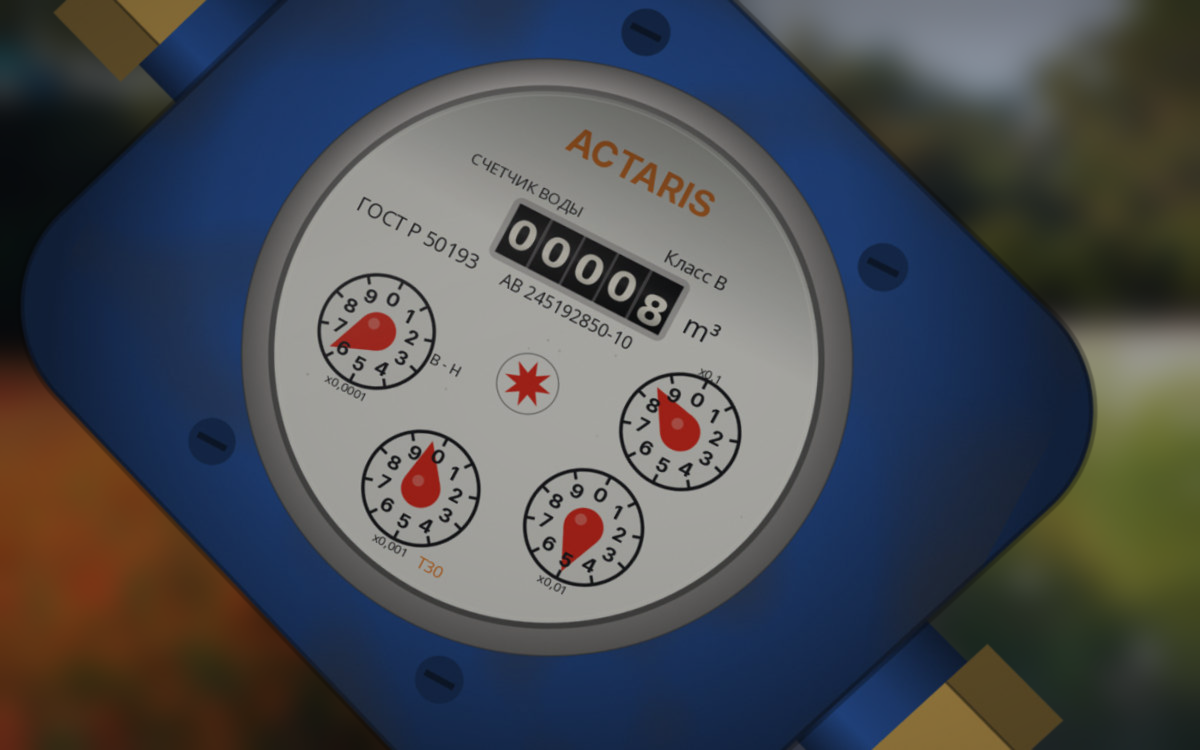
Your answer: 7.8496 m³
